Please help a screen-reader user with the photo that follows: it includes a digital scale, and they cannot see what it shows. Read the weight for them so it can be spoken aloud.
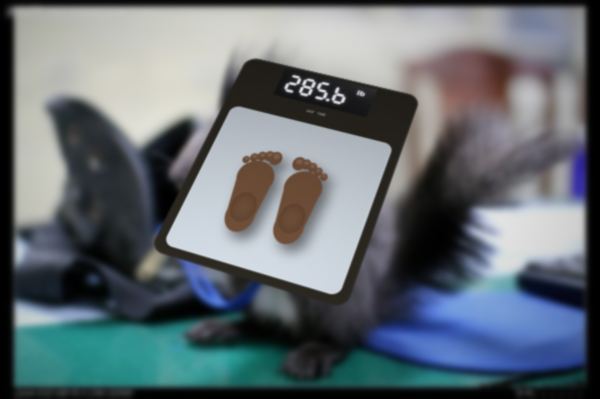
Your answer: 285.6 lb
